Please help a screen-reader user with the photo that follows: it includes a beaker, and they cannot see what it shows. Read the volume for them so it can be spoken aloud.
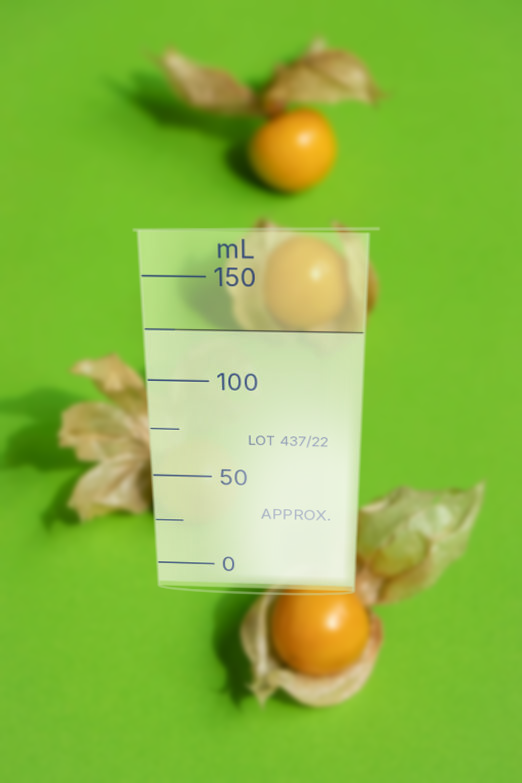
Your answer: 125 mL
